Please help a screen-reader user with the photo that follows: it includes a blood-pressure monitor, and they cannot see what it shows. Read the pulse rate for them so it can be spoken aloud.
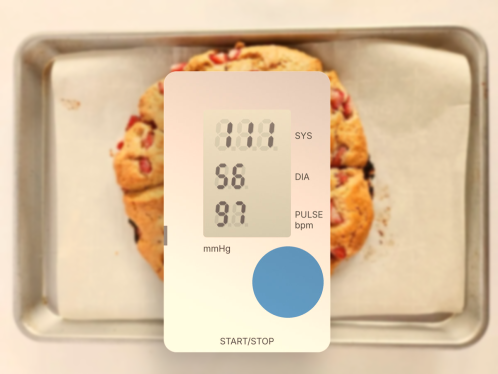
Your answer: 97 bpm
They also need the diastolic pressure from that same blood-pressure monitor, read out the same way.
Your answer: 56 mmHg
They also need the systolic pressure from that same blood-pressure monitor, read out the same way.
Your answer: 111 mmHg
